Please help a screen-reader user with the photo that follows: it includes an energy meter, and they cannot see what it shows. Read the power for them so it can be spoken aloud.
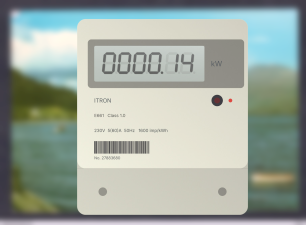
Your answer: 0.14 kW
